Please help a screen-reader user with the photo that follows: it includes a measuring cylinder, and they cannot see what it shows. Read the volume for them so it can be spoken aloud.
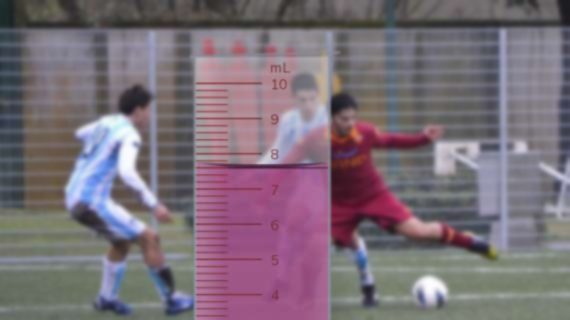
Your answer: 7.6 mL
